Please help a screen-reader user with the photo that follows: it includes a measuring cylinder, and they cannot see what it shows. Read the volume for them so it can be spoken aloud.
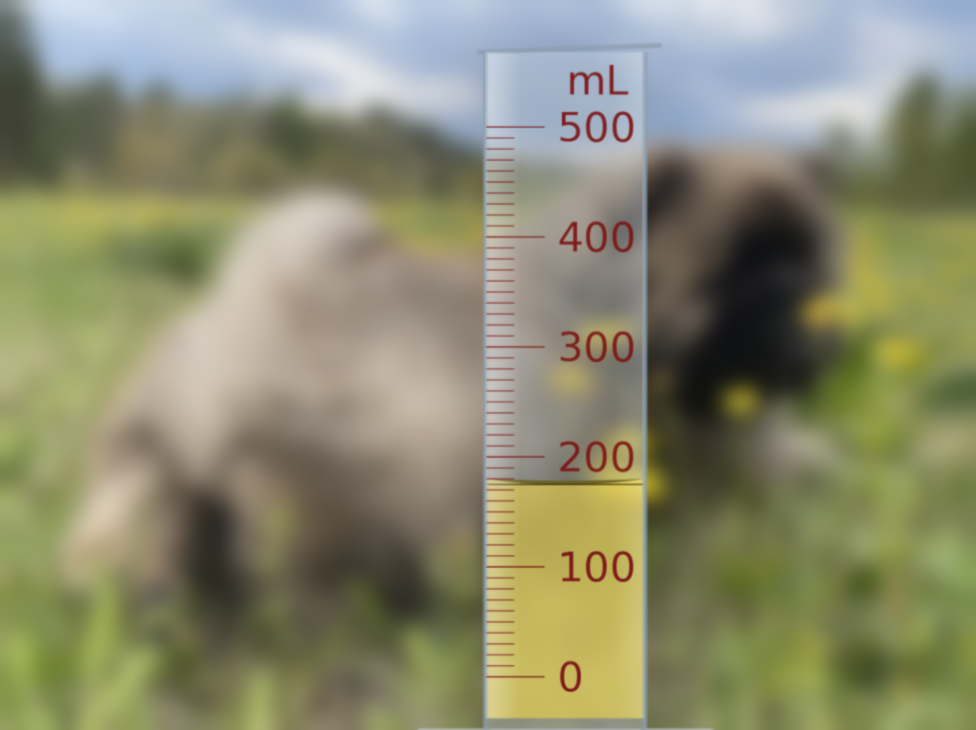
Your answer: 175 mL
